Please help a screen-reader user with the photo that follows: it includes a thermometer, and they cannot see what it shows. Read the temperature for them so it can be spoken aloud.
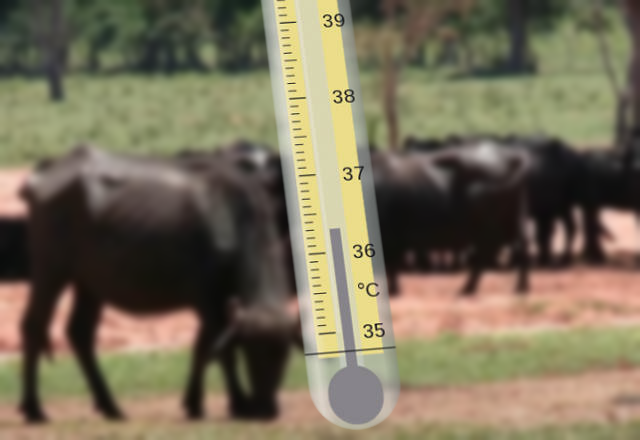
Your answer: 36.3 °C
